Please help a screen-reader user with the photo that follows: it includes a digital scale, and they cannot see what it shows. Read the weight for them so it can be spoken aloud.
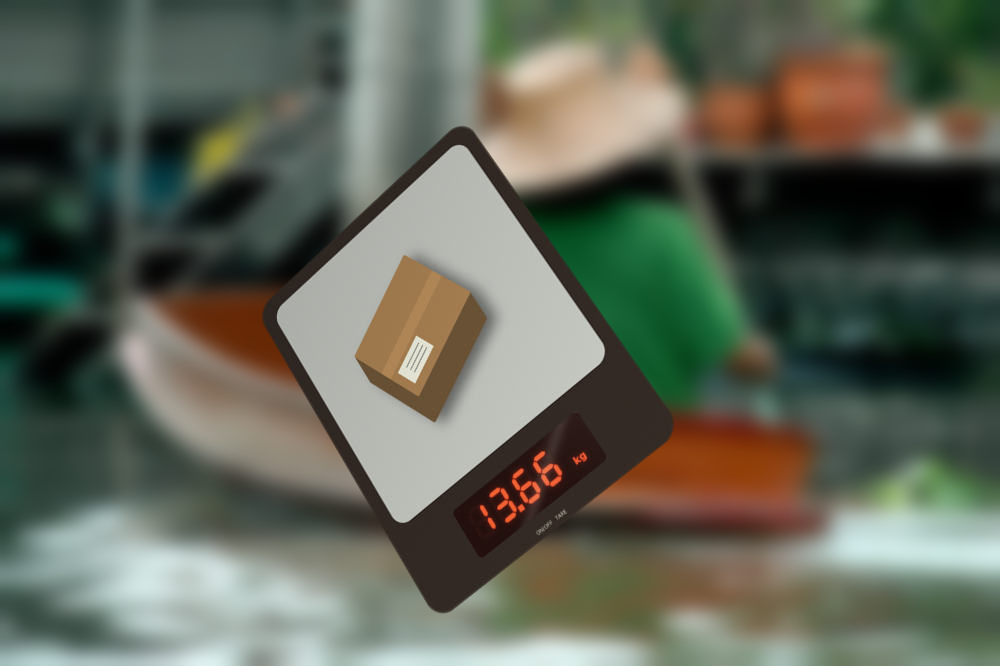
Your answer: 13.66 kg
